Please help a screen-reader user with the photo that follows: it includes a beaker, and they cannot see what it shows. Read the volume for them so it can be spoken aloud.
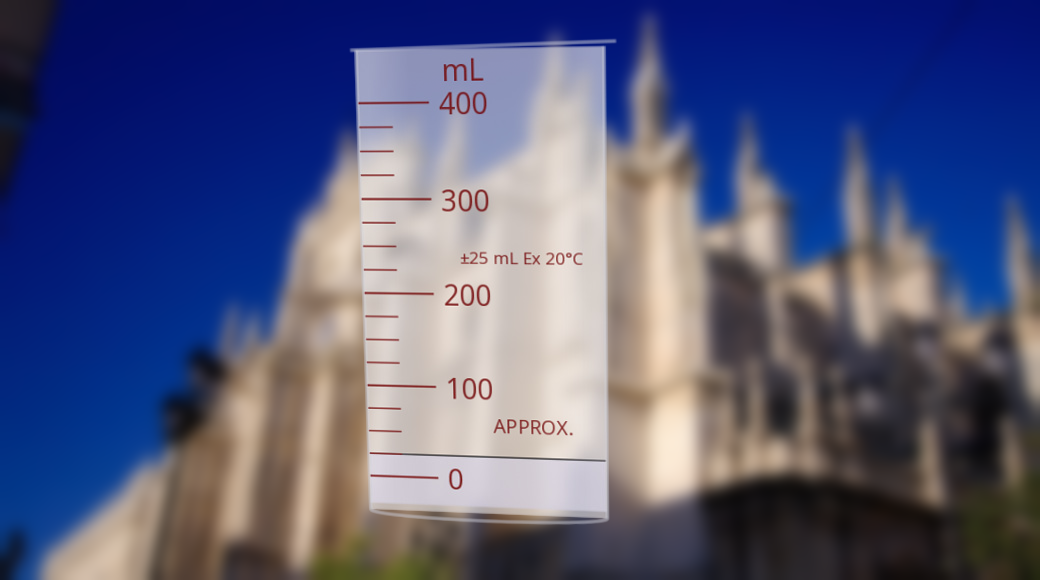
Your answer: 25 mL
